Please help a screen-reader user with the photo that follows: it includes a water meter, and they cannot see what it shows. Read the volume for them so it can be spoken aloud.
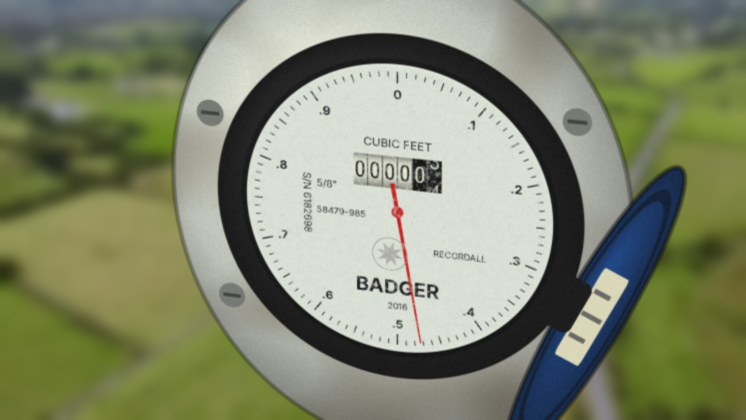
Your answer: 3.47 ft³
